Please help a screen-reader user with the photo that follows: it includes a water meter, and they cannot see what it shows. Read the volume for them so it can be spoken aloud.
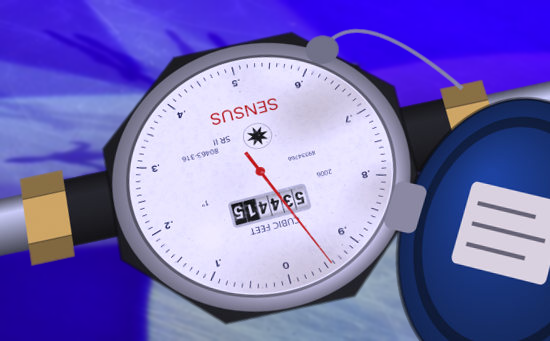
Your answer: 534414.94 ft³
